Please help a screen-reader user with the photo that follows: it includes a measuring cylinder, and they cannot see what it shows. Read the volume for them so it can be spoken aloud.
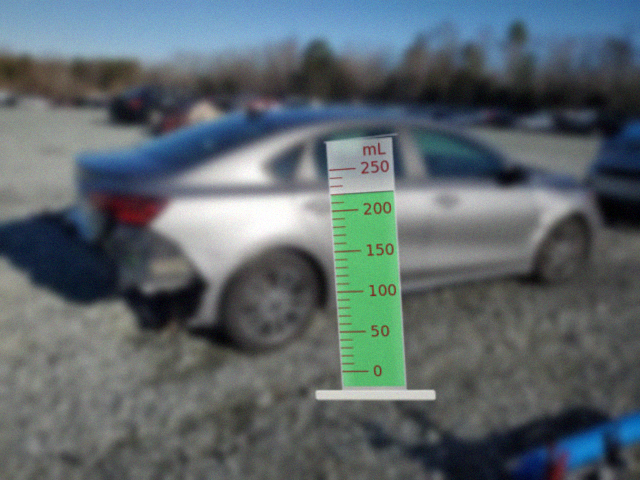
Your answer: 220 mL
